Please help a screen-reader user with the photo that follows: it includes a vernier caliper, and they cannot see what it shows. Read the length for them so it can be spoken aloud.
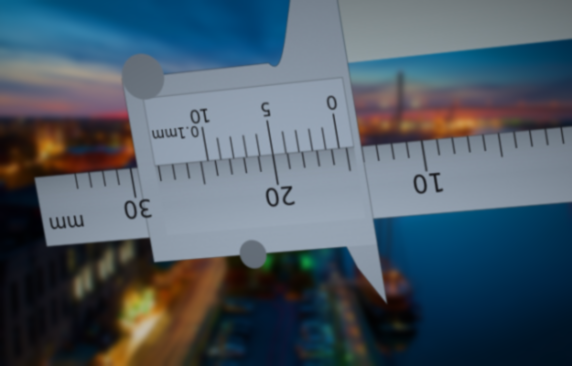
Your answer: 15.5 mm
